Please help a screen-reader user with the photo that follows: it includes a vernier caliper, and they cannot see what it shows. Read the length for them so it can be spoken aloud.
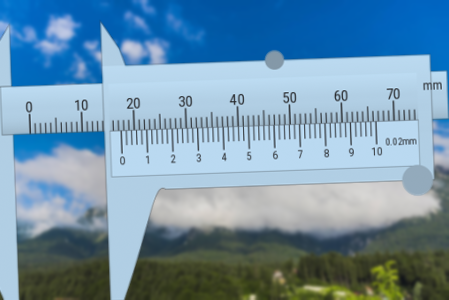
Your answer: 17.5 mm
